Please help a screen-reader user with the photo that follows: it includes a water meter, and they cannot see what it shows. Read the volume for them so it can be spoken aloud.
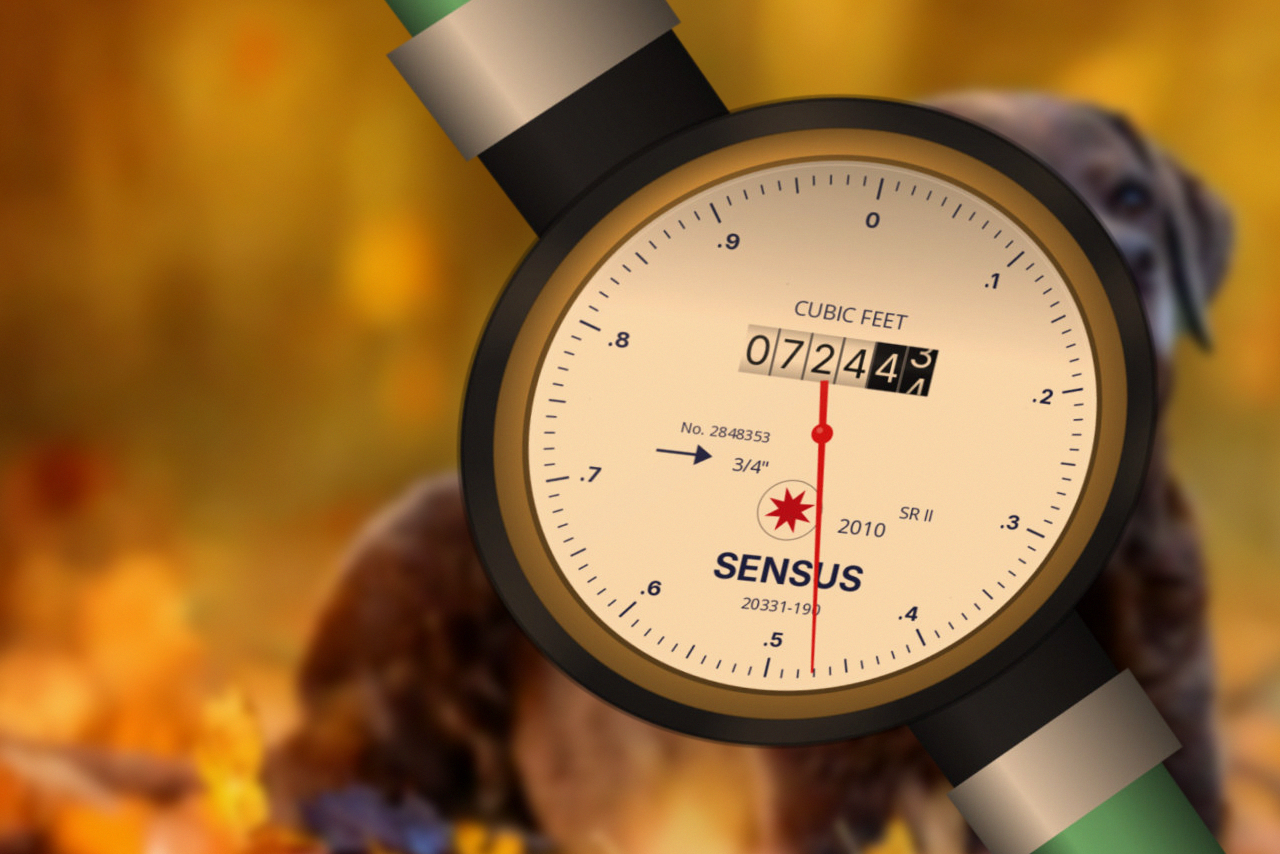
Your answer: 72443.47 ft³
